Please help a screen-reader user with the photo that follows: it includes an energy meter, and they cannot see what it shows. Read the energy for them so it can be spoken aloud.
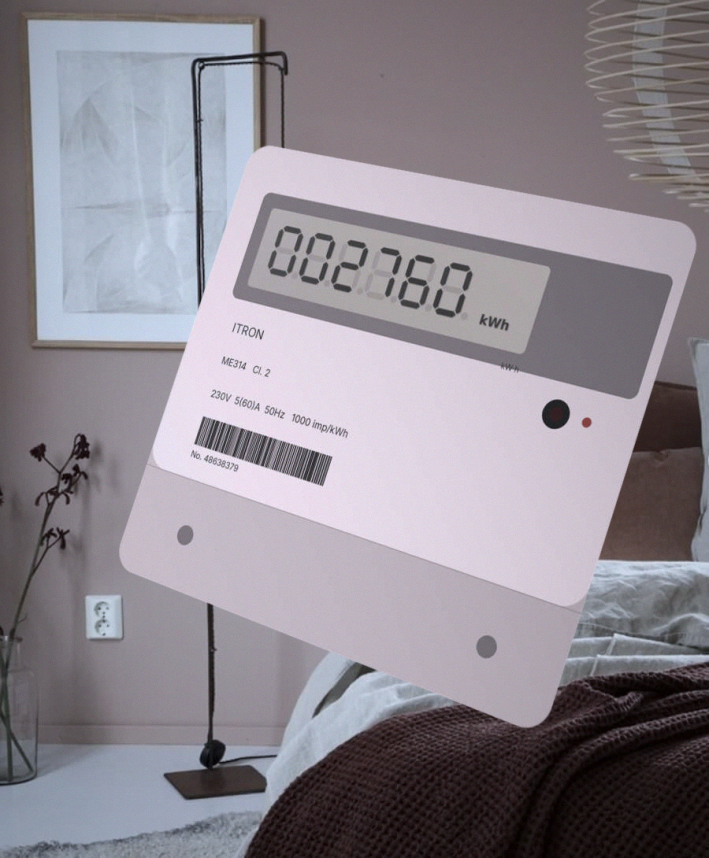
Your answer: 2760 kWh
